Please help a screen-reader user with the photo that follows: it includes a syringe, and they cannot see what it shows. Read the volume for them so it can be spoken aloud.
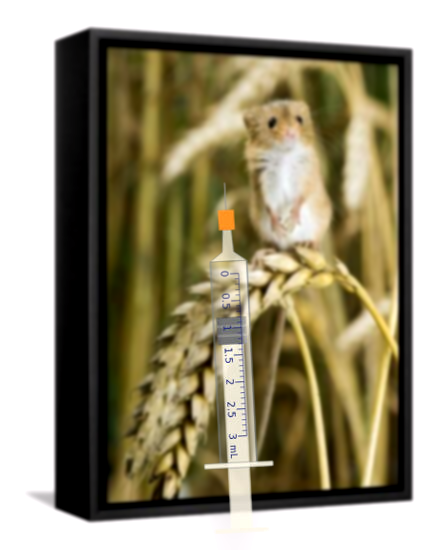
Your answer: 0.8 mL
